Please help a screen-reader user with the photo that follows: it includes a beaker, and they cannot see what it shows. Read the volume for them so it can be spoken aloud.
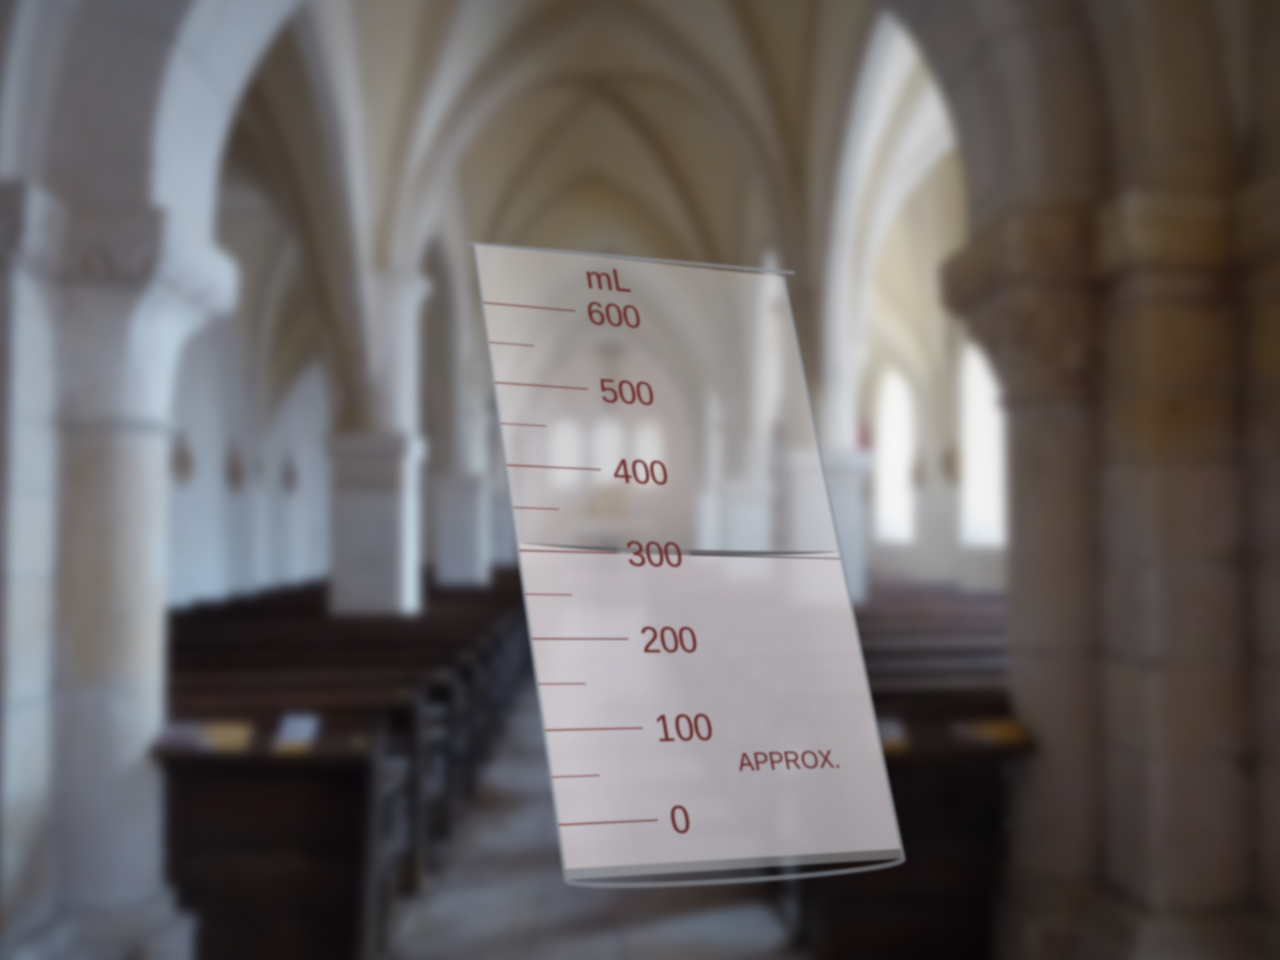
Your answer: 300 mL
